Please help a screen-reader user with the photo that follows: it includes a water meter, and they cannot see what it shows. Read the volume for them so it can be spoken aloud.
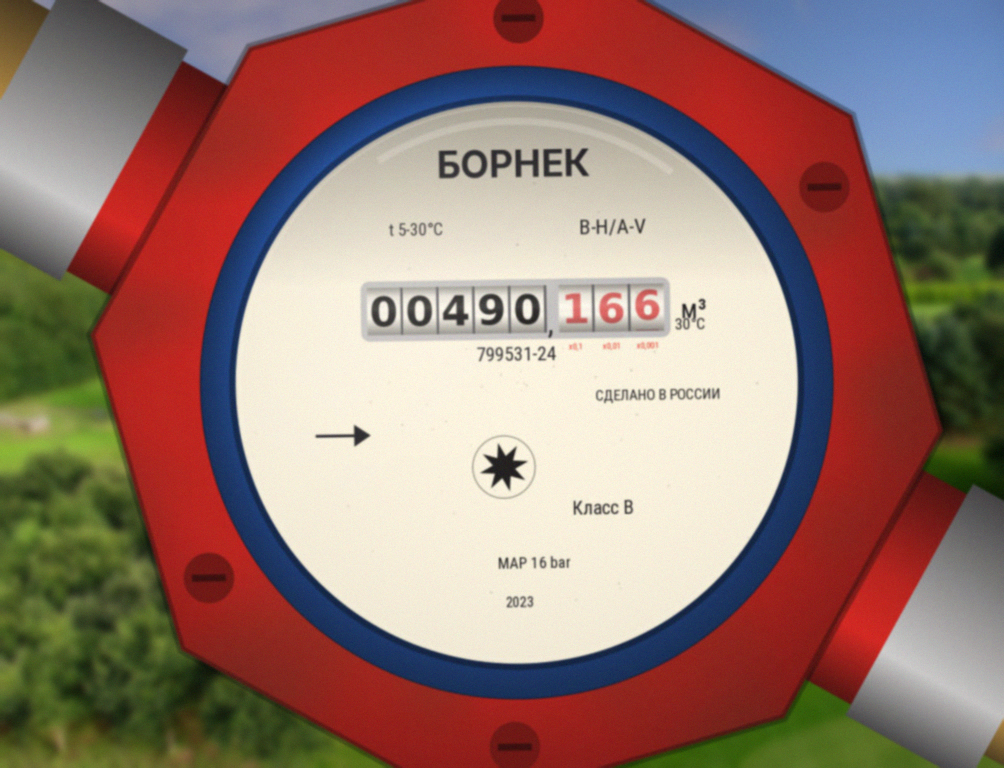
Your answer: 490.166 m³
